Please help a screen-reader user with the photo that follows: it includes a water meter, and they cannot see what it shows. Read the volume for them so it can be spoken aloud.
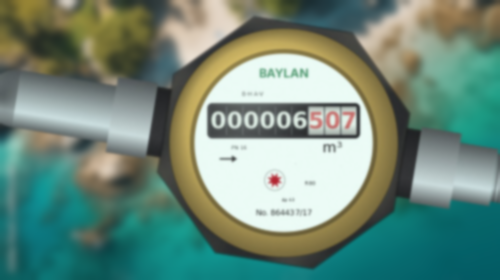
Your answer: 6.507 m³
